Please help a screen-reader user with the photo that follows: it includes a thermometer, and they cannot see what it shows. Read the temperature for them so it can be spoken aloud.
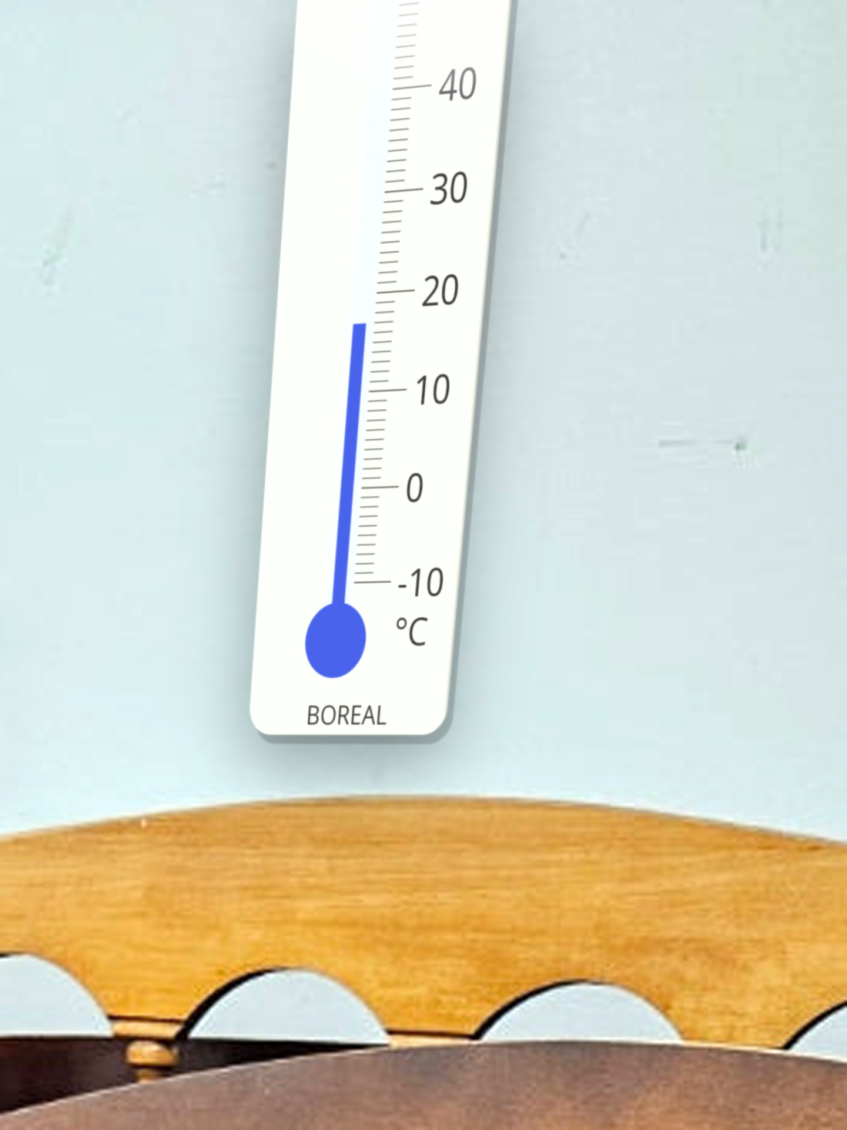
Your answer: 17 °C
